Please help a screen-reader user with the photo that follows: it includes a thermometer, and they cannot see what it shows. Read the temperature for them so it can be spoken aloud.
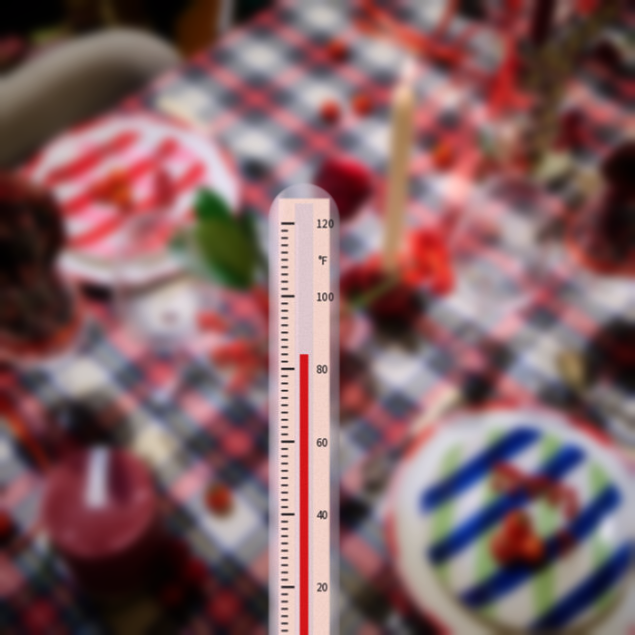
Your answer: 84 °F
